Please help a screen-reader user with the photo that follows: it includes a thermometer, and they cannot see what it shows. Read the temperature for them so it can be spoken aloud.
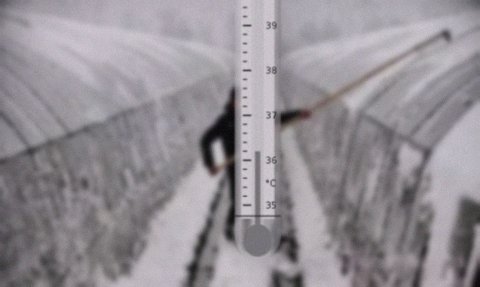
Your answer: 36.2 °C
